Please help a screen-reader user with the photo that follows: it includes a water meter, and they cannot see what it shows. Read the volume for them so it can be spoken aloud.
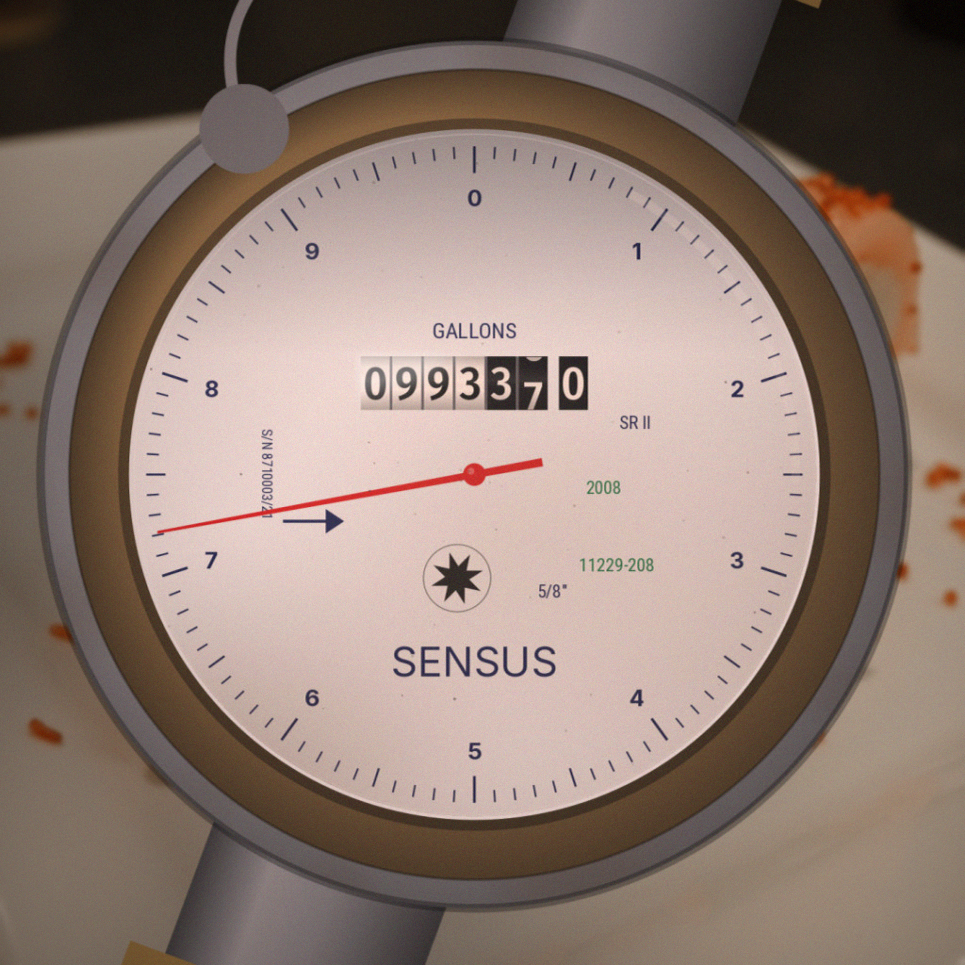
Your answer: 993367.2 gal
